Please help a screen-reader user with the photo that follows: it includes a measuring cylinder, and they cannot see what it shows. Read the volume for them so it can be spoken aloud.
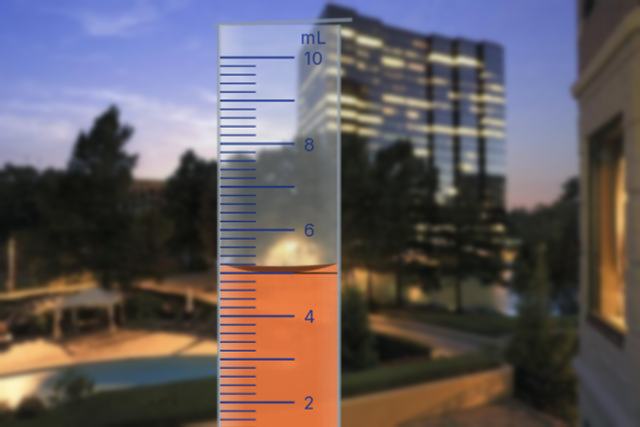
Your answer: 5 mL
